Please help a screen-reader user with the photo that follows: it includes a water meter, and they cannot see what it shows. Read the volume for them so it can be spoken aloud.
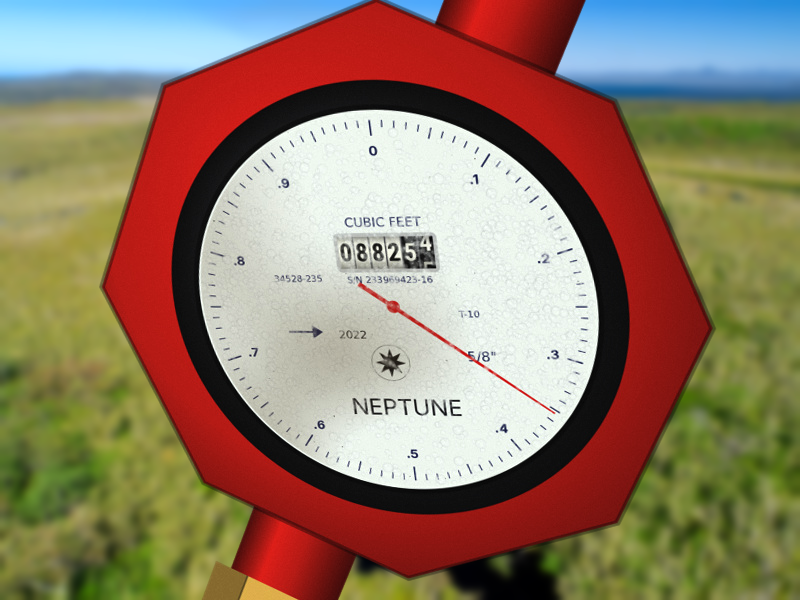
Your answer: 88254.35 ft³
